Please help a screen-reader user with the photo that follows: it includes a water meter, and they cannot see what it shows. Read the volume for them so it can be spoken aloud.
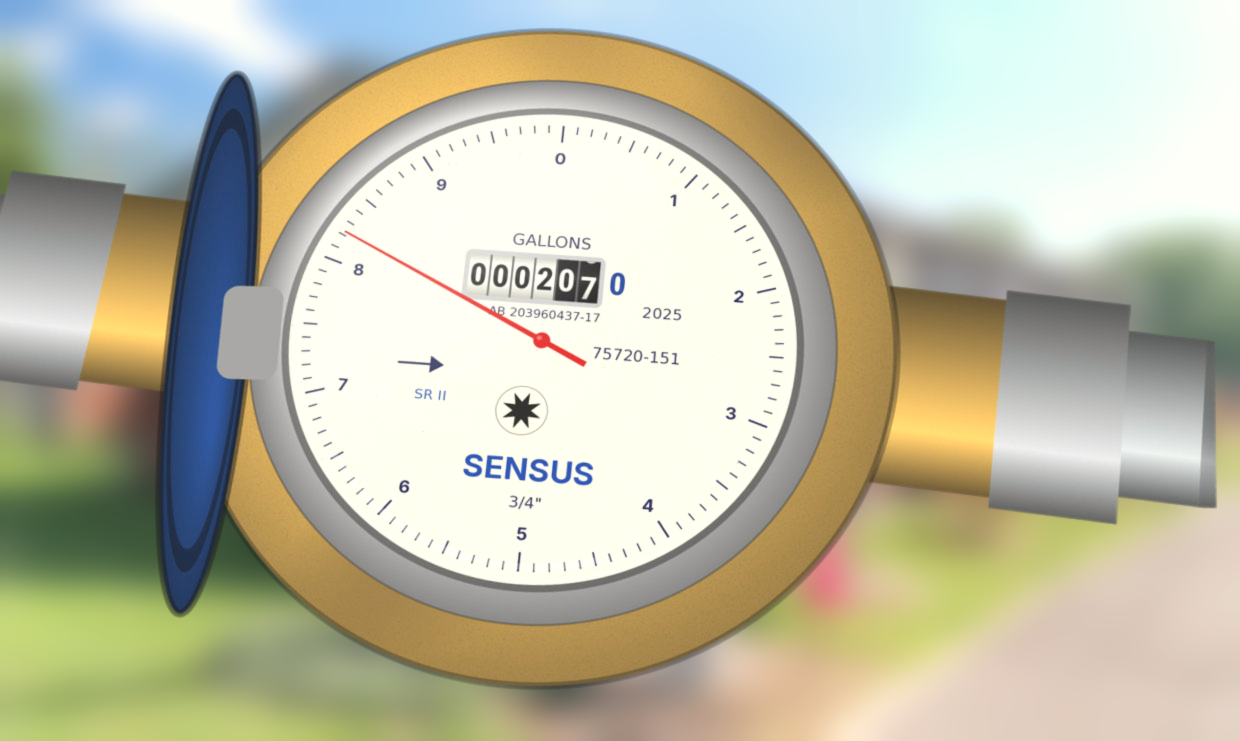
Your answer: 2068.2 gal
